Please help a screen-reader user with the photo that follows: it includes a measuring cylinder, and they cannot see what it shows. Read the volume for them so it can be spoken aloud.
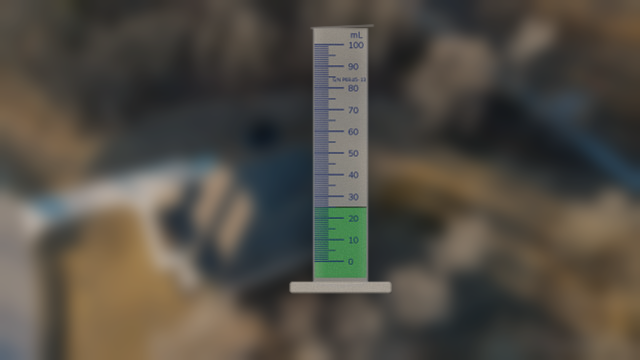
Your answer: 25 mL
